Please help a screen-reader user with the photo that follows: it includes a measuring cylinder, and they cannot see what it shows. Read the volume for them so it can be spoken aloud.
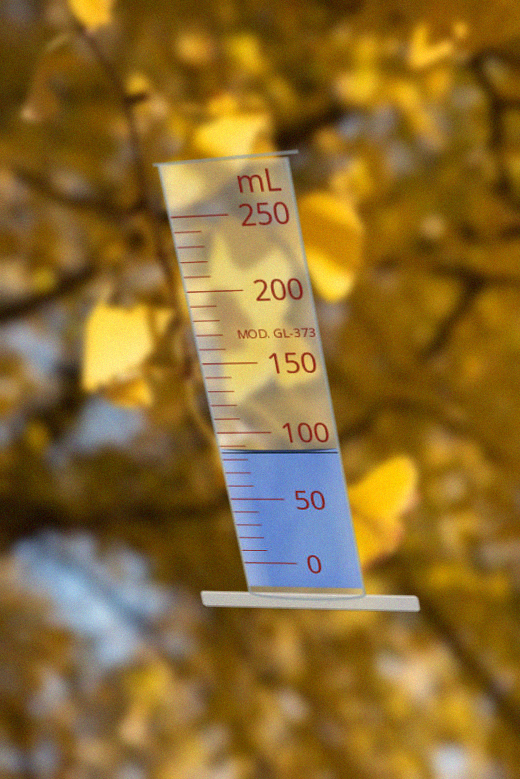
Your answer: 85 mL
